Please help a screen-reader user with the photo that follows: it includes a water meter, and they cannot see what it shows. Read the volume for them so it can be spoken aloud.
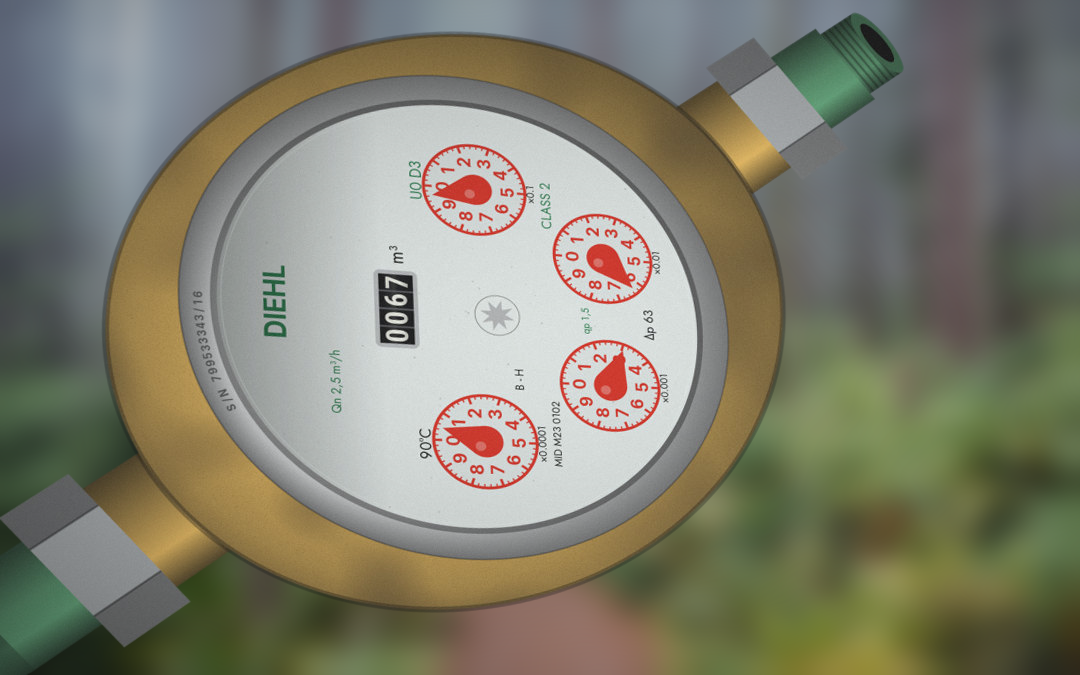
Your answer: 66.9630 m³
